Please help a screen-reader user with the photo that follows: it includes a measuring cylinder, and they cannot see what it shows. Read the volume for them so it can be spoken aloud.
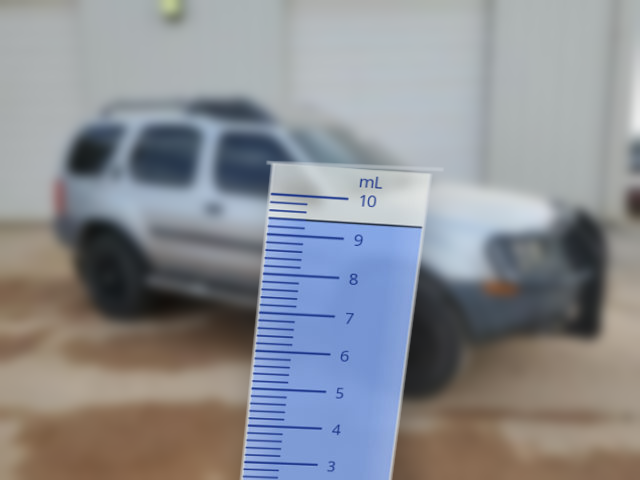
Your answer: 9.4 mL
